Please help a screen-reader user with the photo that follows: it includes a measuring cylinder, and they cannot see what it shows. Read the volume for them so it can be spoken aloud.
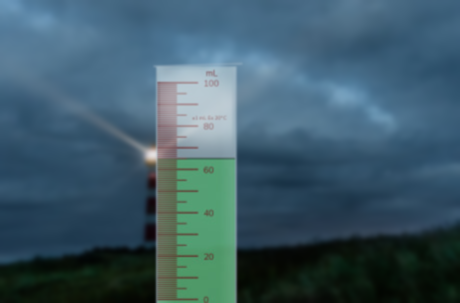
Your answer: 65 mL
